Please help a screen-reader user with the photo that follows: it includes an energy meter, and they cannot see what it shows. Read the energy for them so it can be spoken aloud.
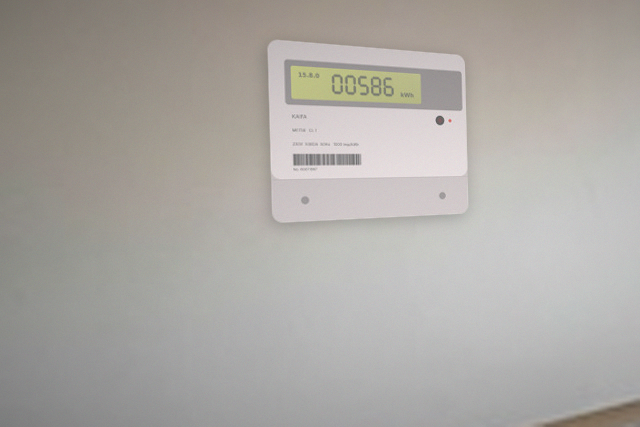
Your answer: 586 kWh
